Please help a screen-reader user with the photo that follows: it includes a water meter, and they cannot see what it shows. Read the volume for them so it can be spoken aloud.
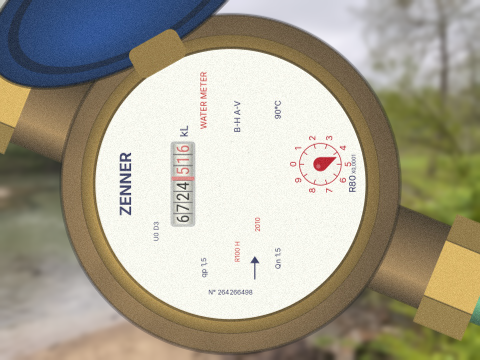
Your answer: 6724.5164 kL
